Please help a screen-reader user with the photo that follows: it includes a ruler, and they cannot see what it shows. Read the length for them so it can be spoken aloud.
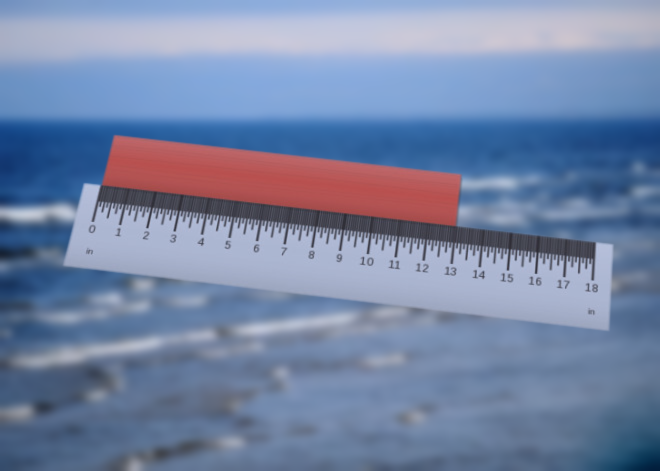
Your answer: 13 in
